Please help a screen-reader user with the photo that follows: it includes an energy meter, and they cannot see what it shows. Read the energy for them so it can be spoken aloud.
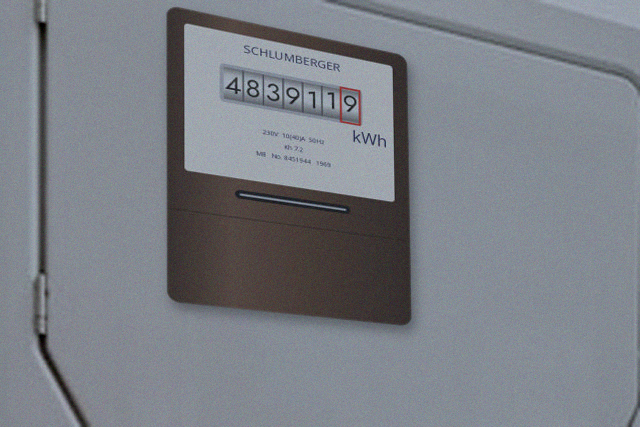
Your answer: 483911.9 kWh
